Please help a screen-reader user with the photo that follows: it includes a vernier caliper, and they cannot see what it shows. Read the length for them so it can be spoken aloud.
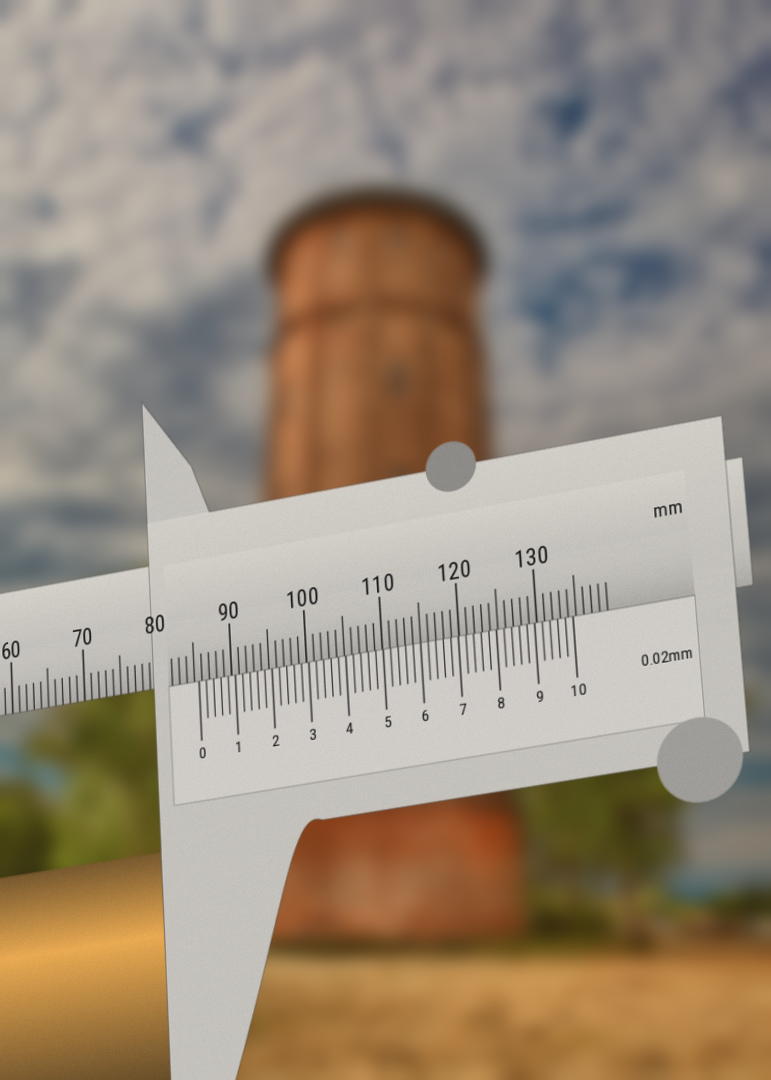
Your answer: 85.6 mm
